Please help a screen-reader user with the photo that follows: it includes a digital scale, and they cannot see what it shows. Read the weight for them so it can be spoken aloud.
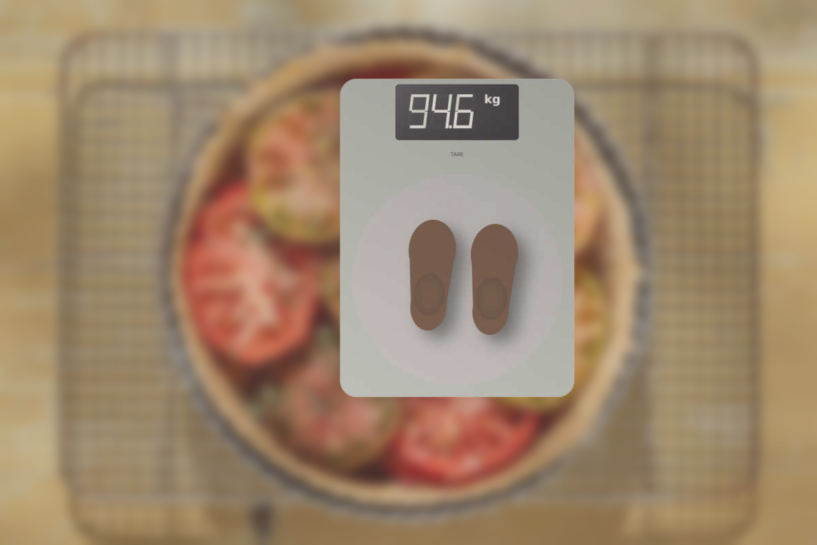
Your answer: 94.6 kg
